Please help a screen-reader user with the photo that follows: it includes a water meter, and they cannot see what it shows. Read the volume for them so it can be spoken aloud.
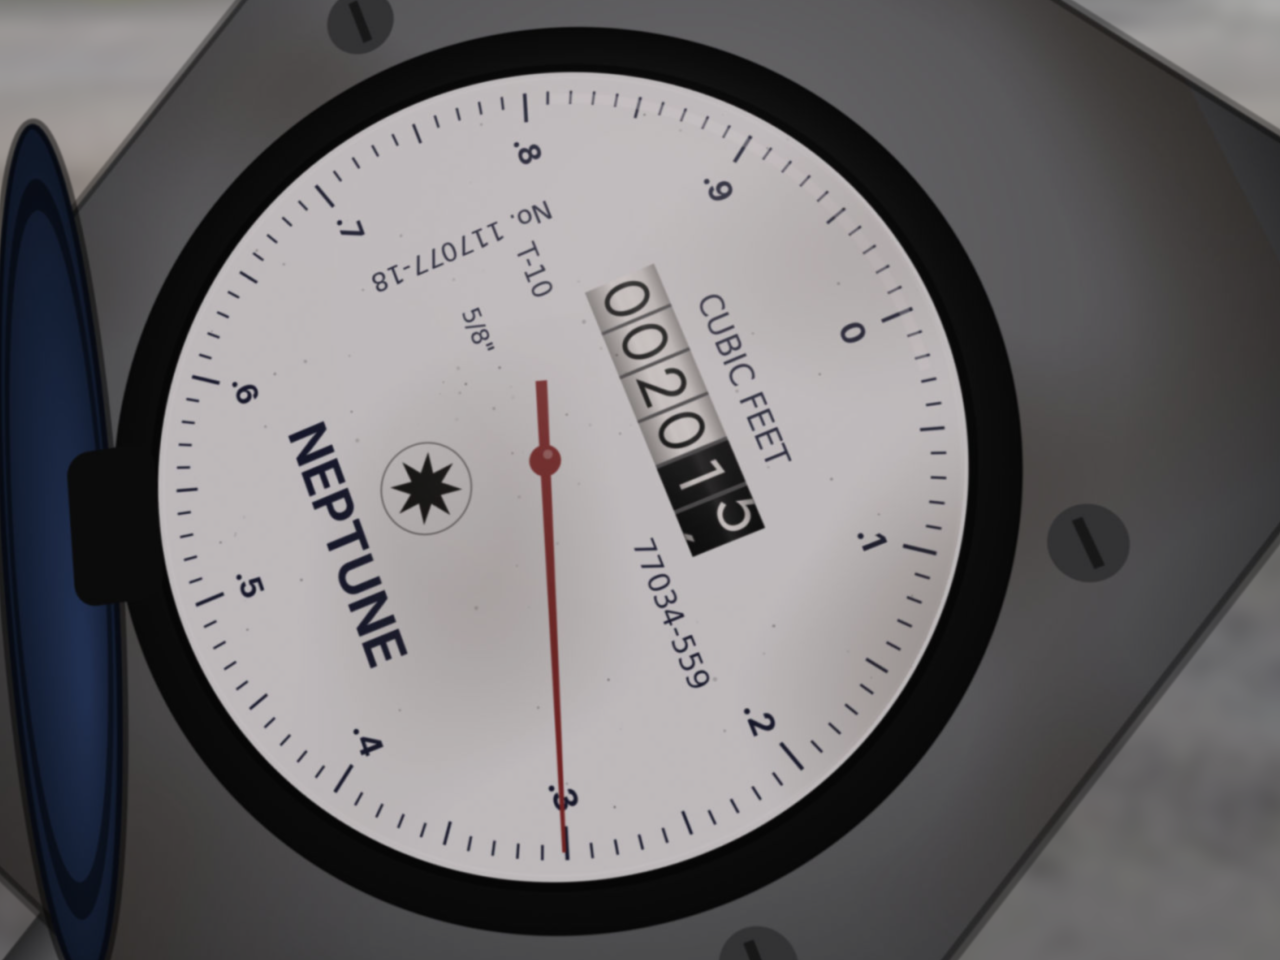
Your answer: 2015.30 ft³
